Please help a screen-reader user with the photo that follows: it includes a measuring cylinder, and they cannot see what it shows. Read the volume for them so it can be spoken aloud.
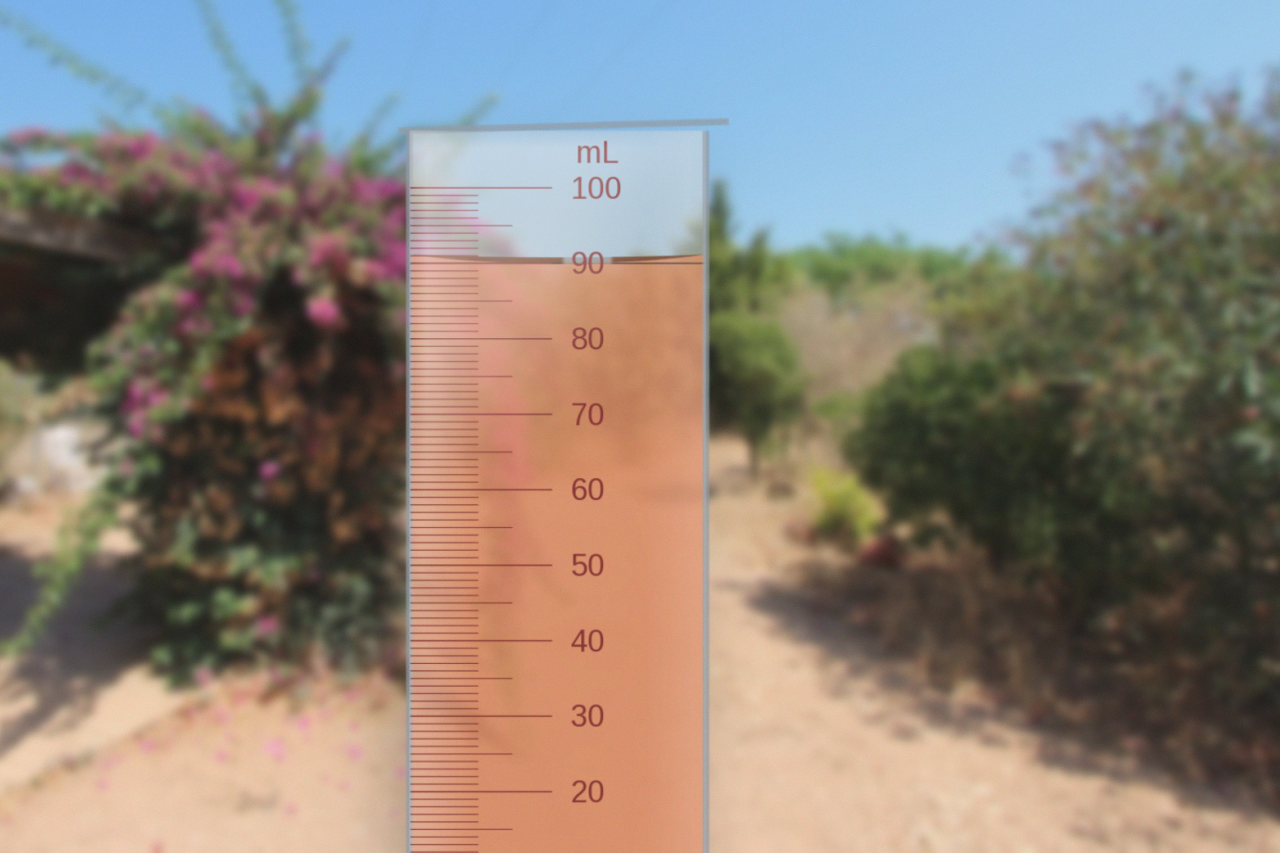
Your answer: 90 mL
